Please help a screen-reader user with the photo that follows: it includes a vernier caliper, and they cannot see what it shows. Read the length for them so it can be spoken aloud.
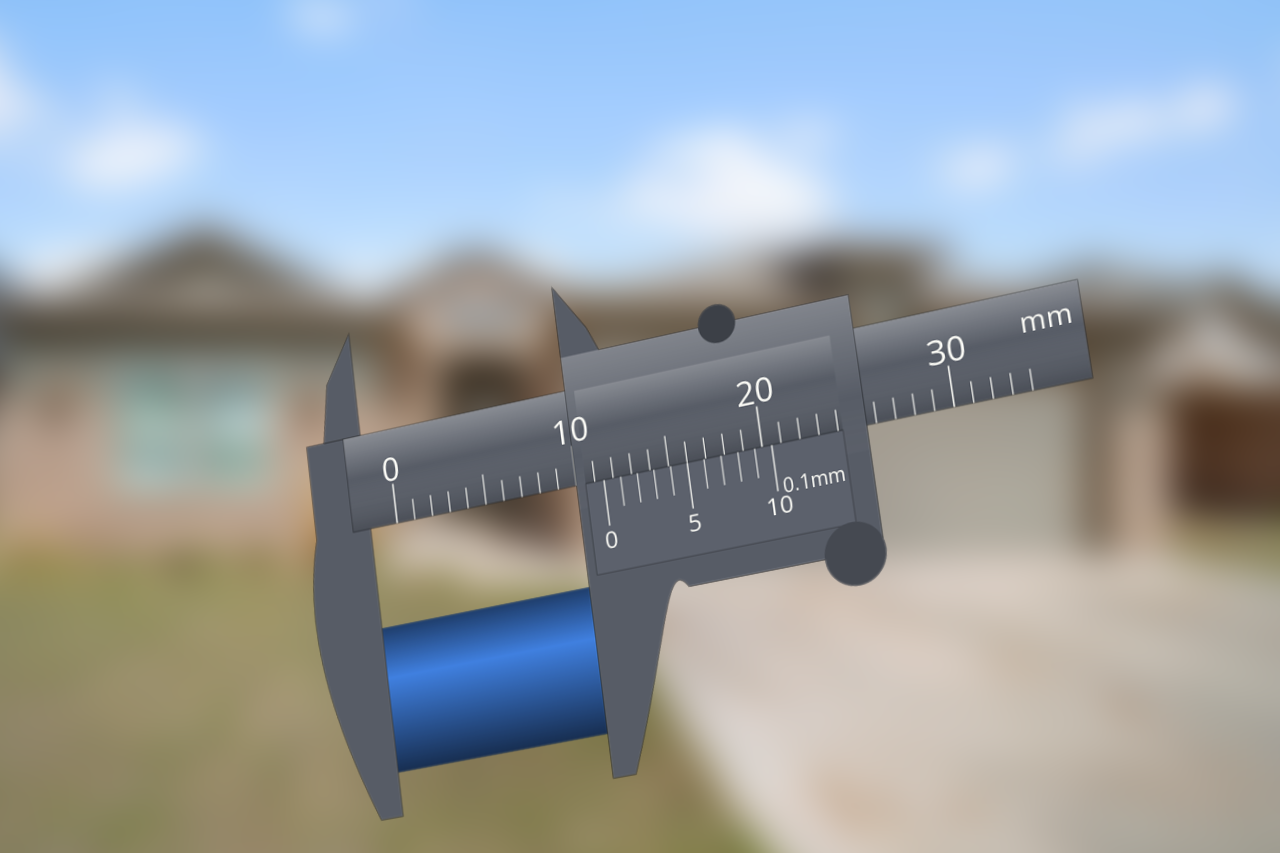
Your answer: 11.5 mm
